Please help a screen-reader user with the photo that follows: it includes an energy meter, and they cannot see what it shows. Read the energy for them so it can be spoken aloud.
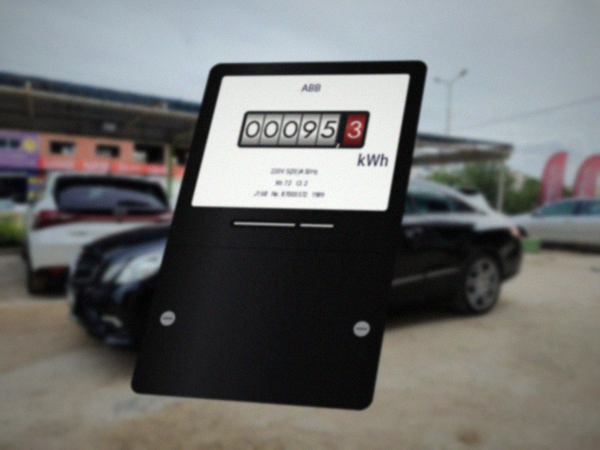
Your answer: 95.3 kWh
